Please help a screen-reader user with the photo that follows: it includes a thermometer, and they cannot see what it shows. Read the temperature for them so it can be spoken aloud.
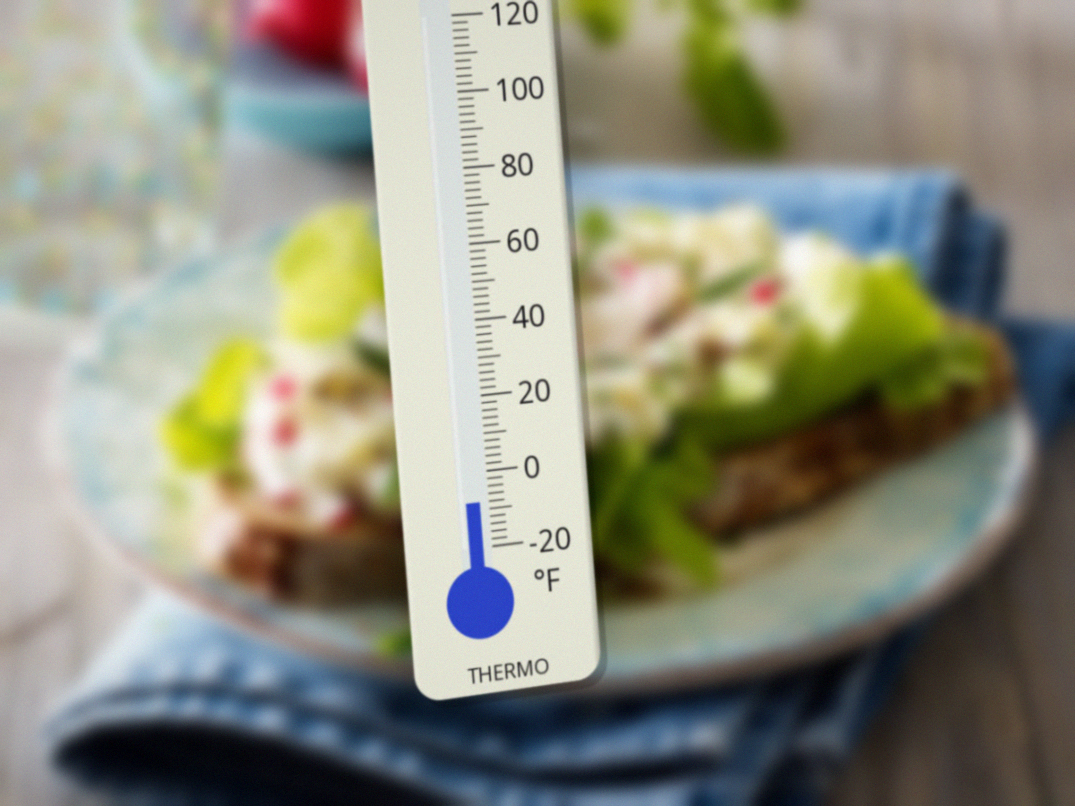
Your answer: -8 °F
